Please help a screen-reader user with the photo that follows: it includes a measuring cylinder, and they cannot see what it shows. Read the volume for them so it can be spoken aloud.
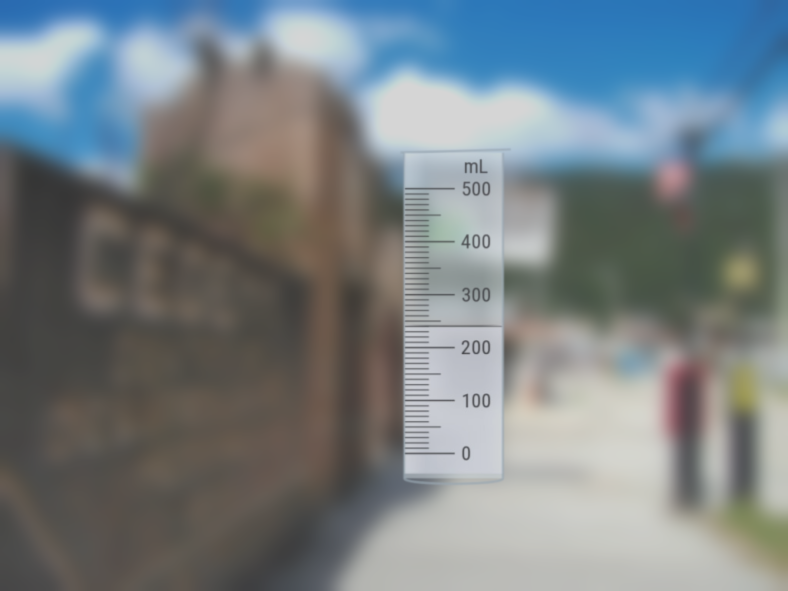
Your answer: 240 mL
